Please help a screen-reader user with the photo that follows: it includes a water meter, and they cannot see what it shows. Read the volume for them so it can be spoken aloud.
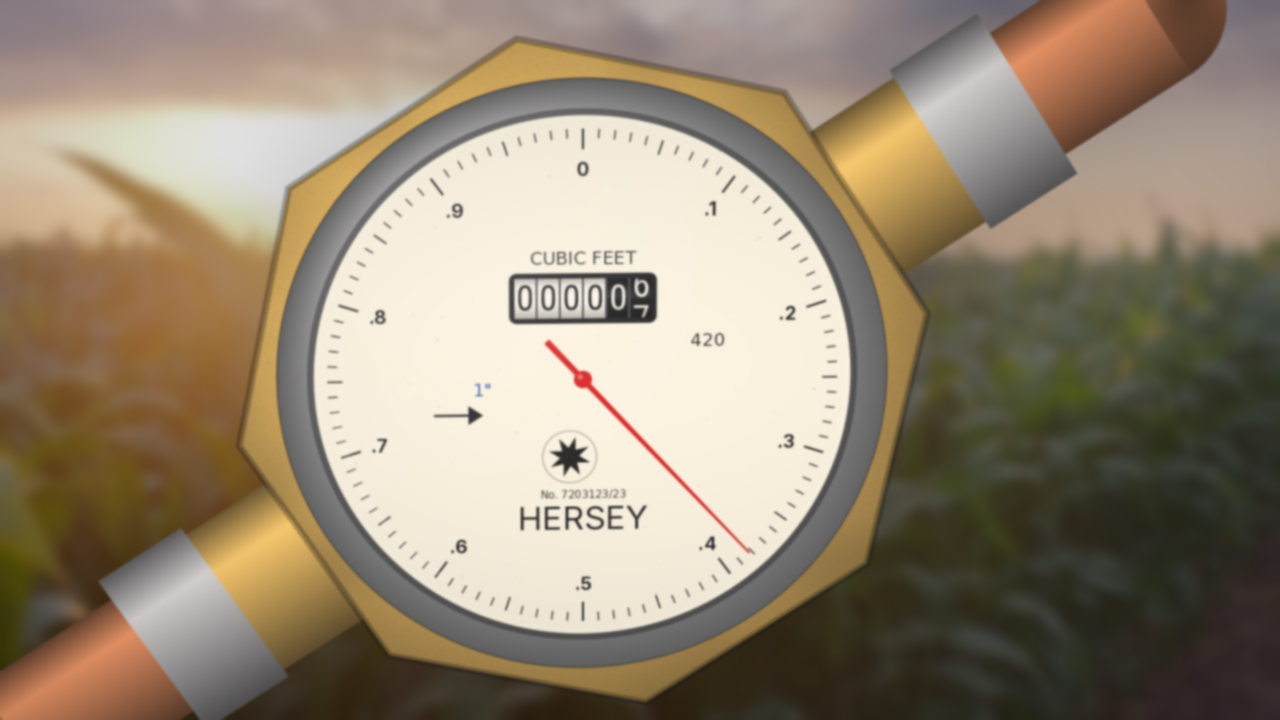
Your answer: 6.38 ft³
